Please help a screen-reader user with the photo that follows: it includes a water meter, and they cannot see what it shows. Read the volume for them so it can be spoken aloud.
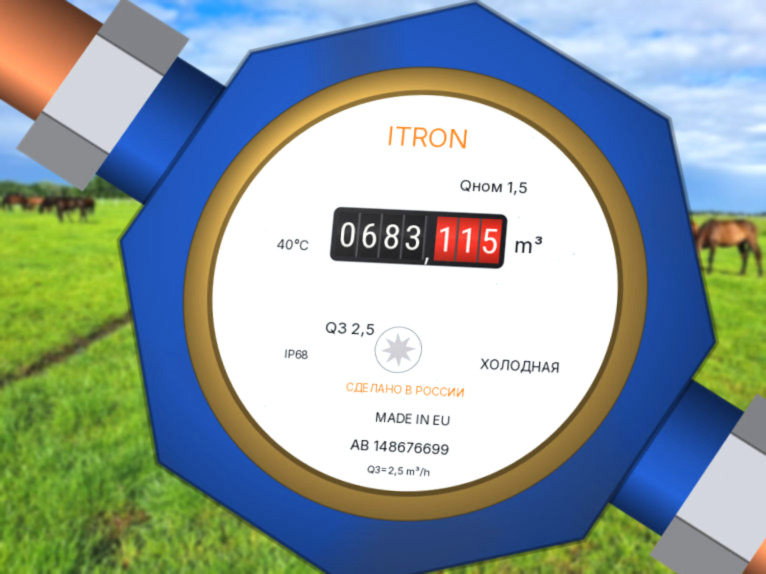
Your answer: 683.115 m³
